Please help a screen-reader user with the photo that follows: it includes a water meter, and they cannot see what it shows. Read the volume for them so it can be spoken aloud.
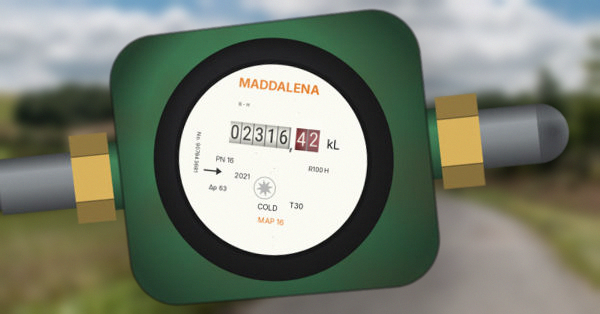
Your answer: 2316.42 kL
